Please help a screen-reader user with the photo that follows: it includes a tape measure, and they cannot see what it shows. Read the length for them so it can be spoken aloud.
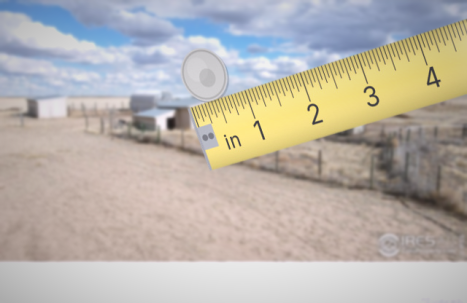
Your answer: 0.8125 in
